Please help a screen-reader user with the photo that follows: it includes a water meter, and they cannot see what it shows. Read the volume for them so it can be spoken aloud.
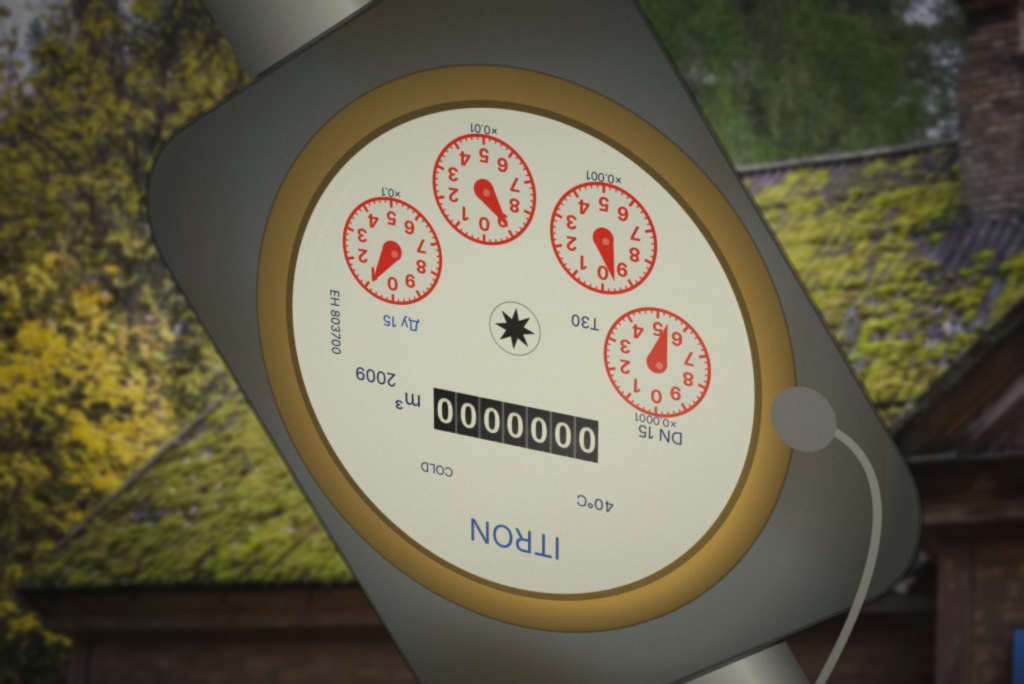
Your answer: 0.0895 m³
